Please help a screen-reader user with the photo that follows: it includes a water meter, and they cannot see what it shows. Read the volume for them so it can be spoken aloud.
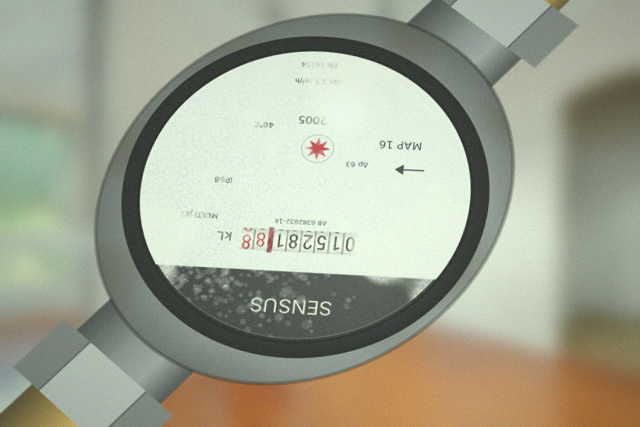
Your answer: 15281.88 kL
